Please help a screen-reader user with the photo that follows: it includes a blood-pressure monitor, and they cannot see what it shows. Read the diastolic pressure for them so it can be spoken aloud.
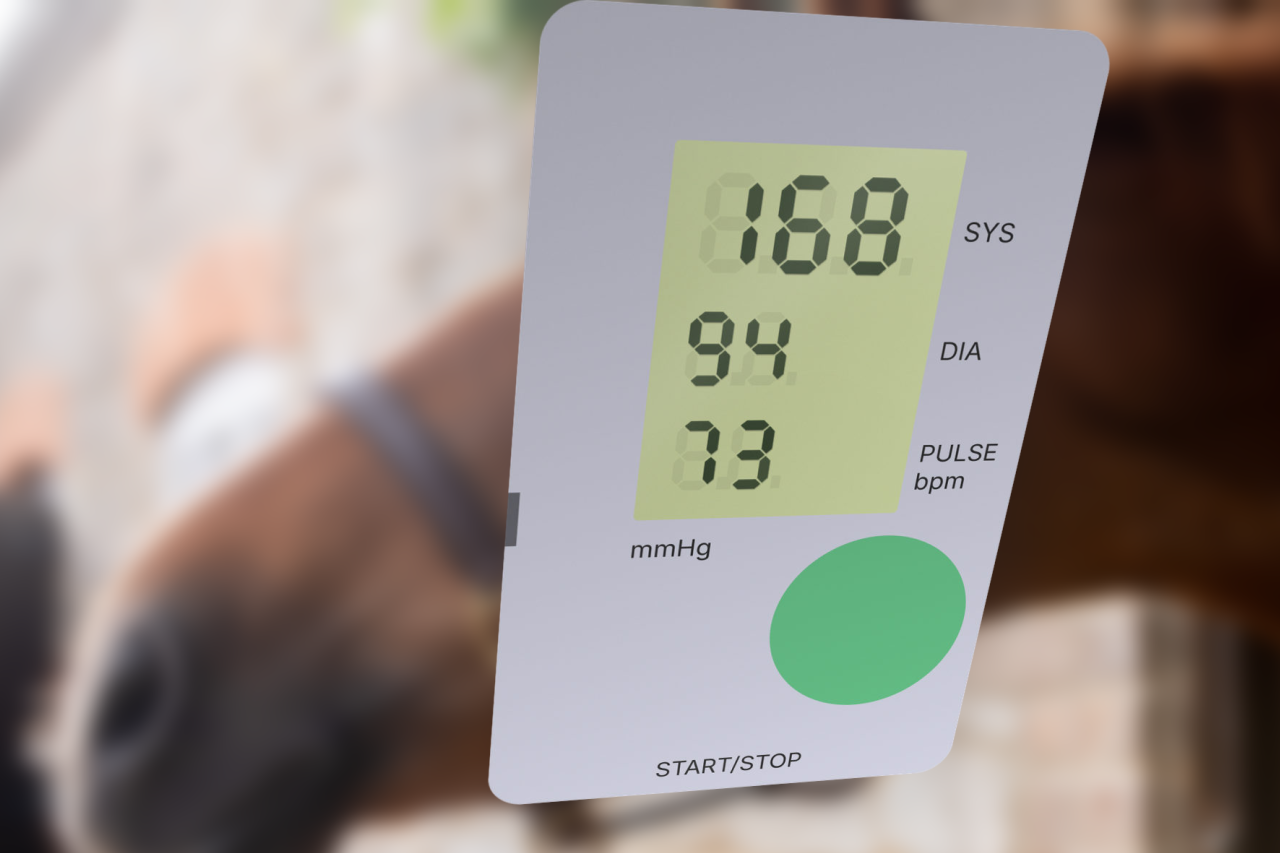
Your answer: 94 mmHg
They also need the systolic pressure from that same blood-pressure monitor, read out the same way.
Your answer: 168 mmHg
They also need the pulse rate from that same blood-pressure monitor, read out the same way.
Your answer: 73 bpm
